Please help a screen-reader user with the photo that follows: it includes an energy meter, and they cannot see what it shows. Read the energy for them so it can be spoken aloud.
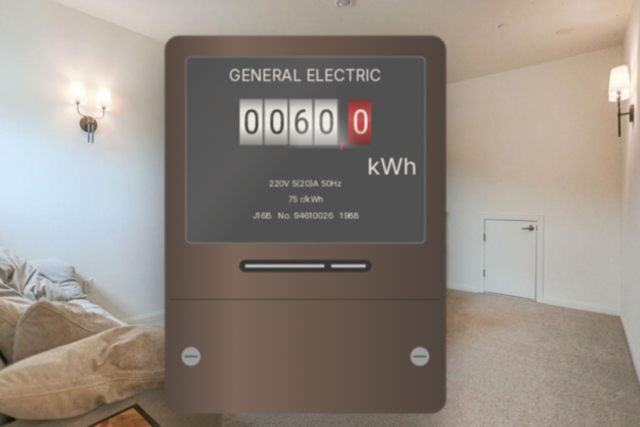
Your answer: 60.0 kWh
